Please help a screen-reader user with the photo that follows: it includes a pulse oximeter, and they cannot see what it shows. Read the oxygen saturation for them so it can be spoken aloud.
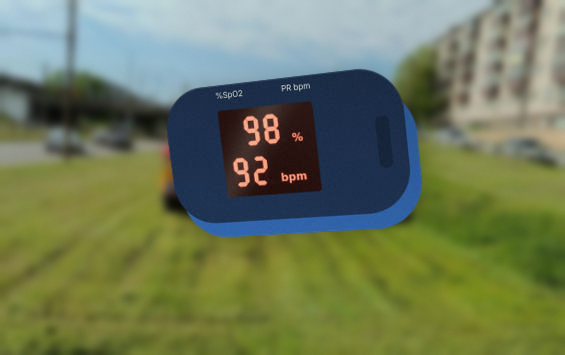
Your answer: 98 %
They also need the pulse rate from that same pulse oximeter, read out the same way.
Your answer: 92 bpm
